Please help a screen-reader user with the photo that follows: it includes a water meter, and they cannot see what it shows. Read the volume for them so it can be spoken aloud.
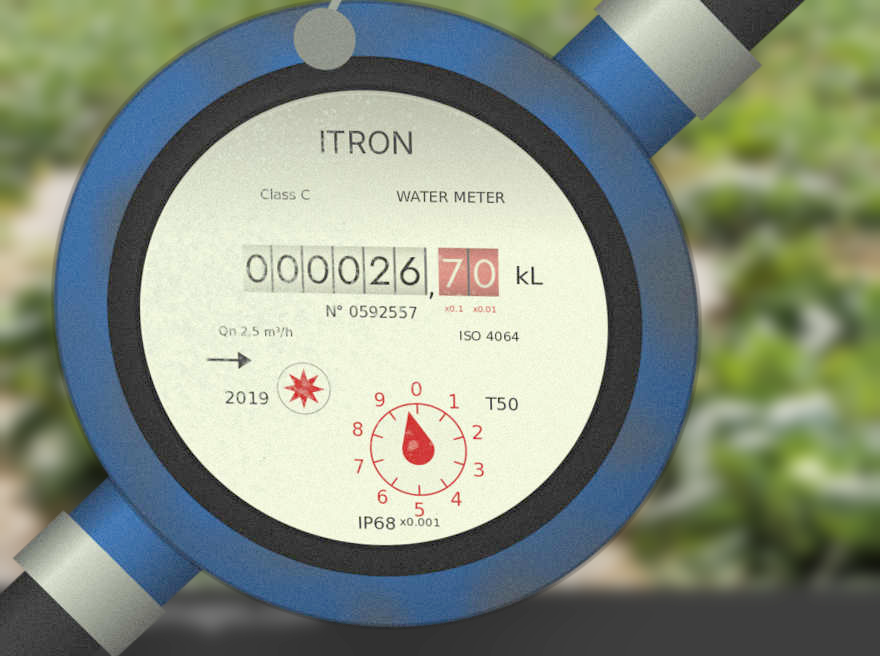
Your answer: 26.699 kL
